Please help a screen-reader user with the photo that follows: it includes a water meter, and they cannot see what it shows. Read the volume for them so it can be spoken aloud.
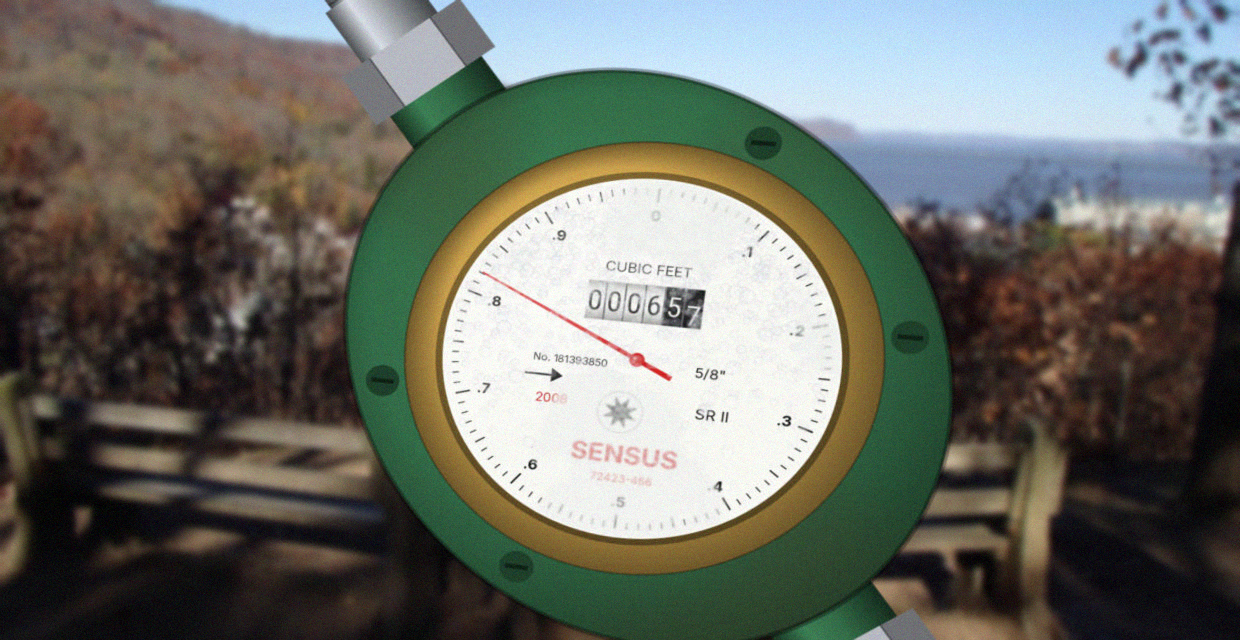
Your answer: 656.82 ft³
